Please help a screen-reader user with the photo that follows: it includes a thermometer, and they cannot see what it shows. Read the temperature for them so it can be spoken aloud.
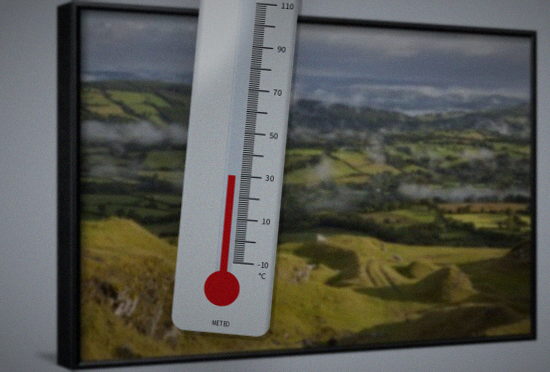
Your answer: 30 °C
